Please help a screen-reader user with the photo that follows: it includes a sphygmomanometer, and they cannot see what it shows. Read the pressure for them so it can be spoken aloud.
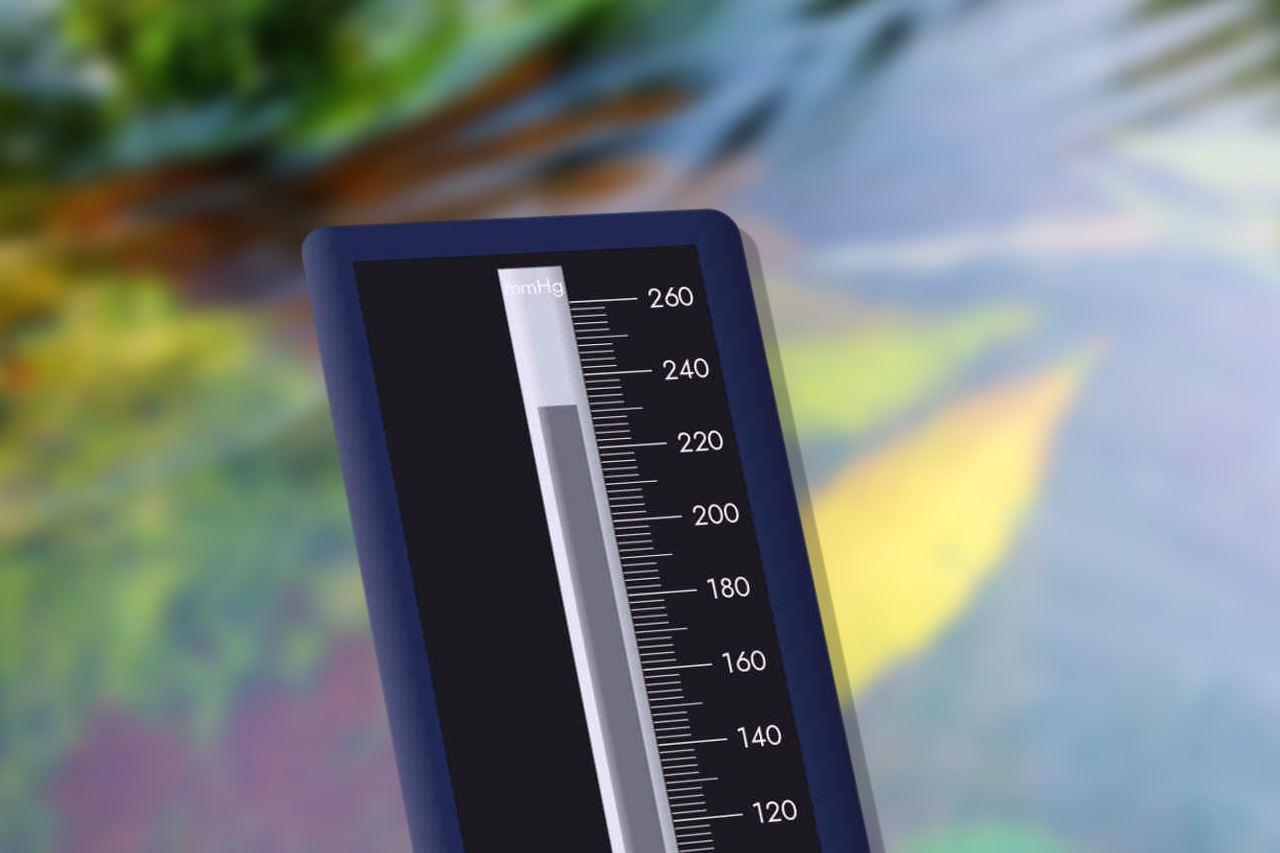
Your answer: 232 mmHg
